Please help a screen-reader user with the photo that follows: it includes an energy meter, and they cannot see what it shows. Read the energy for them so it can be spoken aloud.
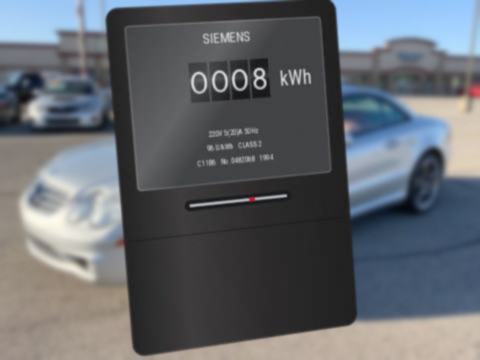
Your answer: 8 kWh
